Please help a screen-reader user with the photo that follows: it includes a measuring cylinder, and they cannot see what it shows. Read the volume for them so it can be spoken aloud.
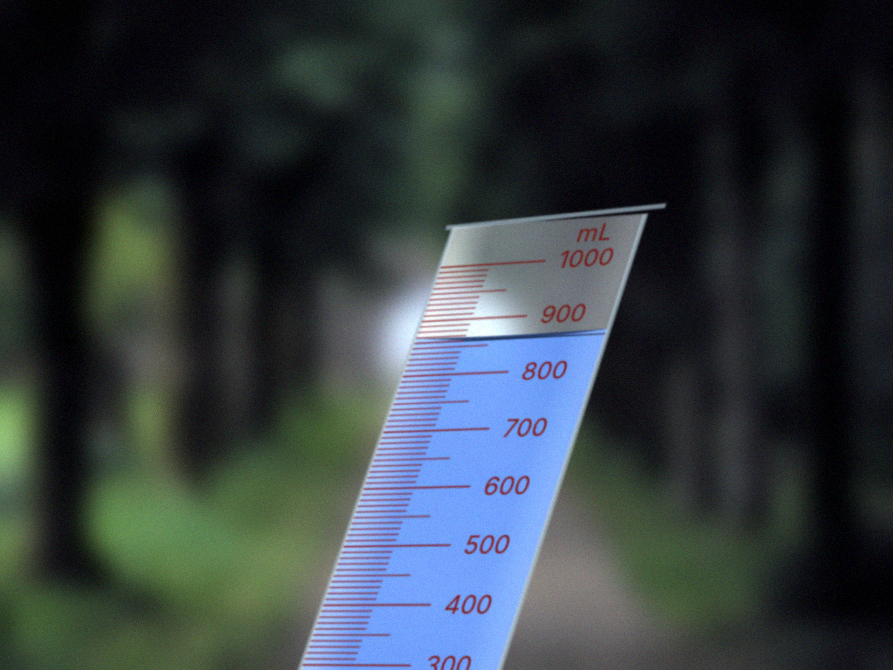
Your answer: 860 mL
